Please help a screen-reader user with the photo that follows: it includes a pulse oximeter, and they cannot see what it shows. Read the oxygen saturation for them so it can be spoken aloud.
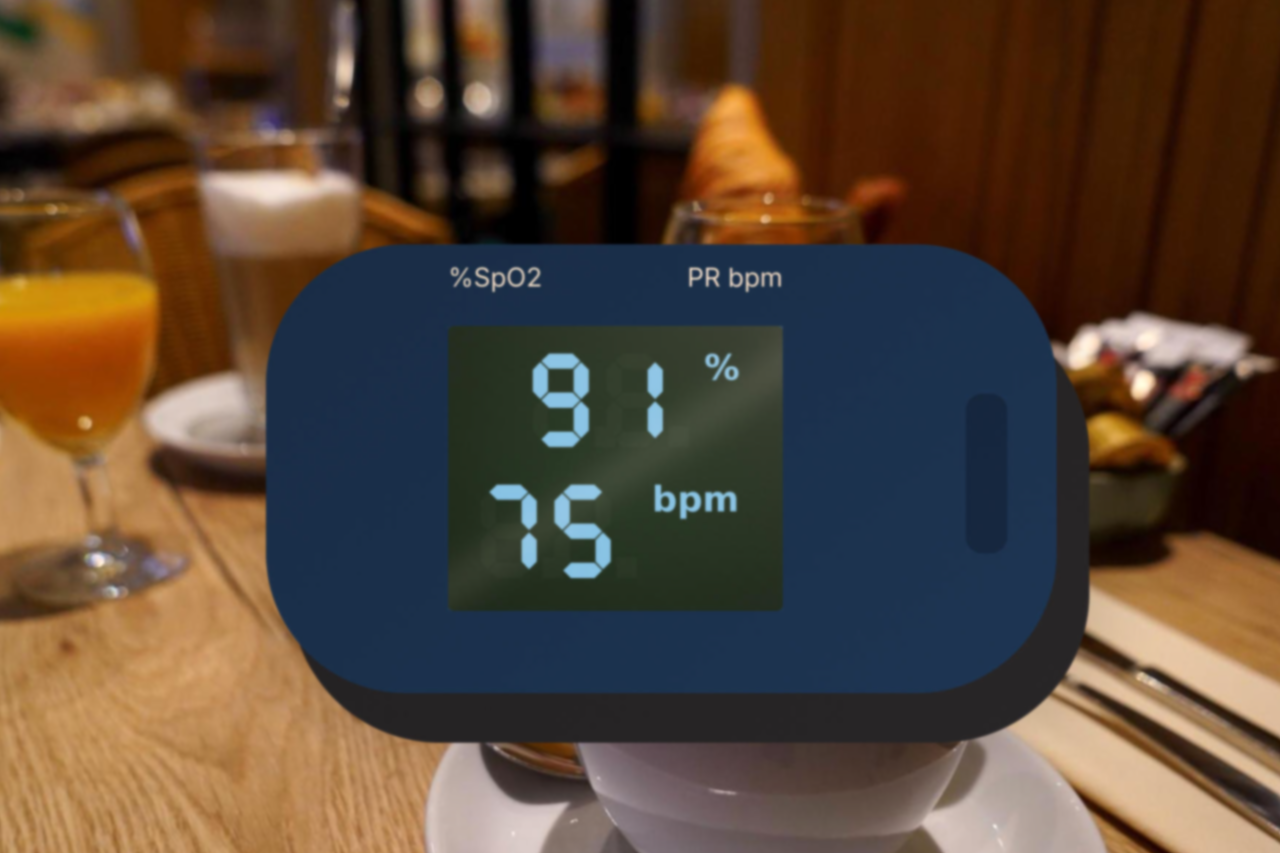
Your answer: 91 %
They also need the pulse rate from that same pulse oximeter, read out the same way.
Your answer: 75 bpm
